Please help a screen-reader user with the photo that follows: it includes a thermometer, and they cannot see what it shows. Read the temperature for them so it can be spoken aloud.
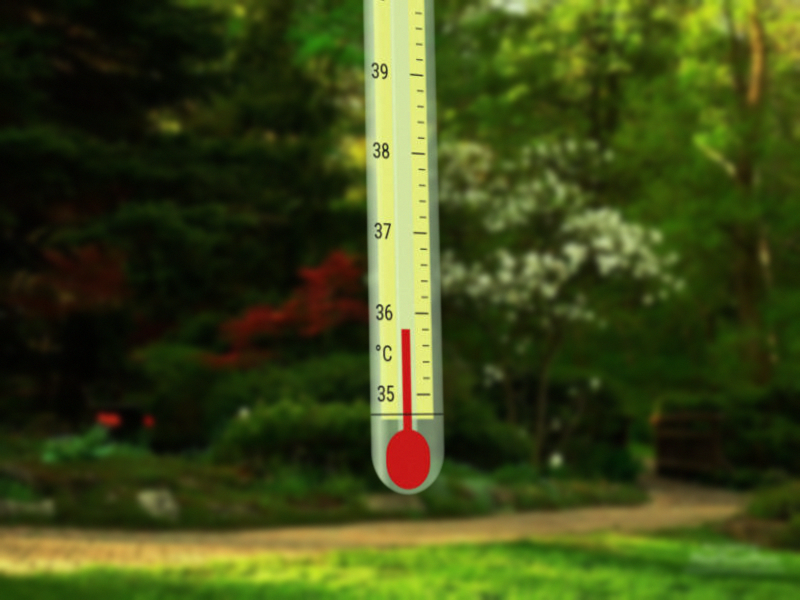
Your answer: 35.8 °C
